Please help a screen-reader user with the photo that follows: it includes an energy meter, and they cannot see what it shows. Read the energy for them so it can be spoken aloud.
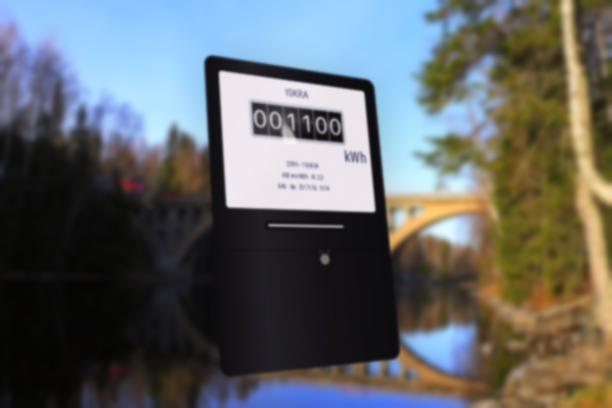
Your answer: 1100 kWh
